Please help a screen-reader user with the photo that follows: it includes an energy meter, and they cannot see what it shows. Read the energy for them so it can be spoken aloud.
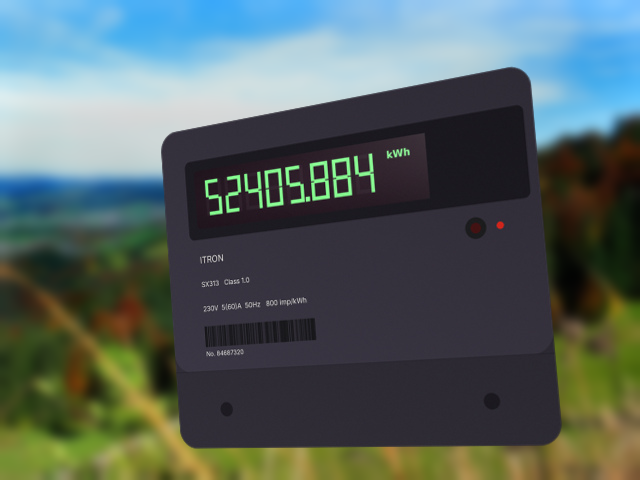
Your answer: 52405.884 kWh
